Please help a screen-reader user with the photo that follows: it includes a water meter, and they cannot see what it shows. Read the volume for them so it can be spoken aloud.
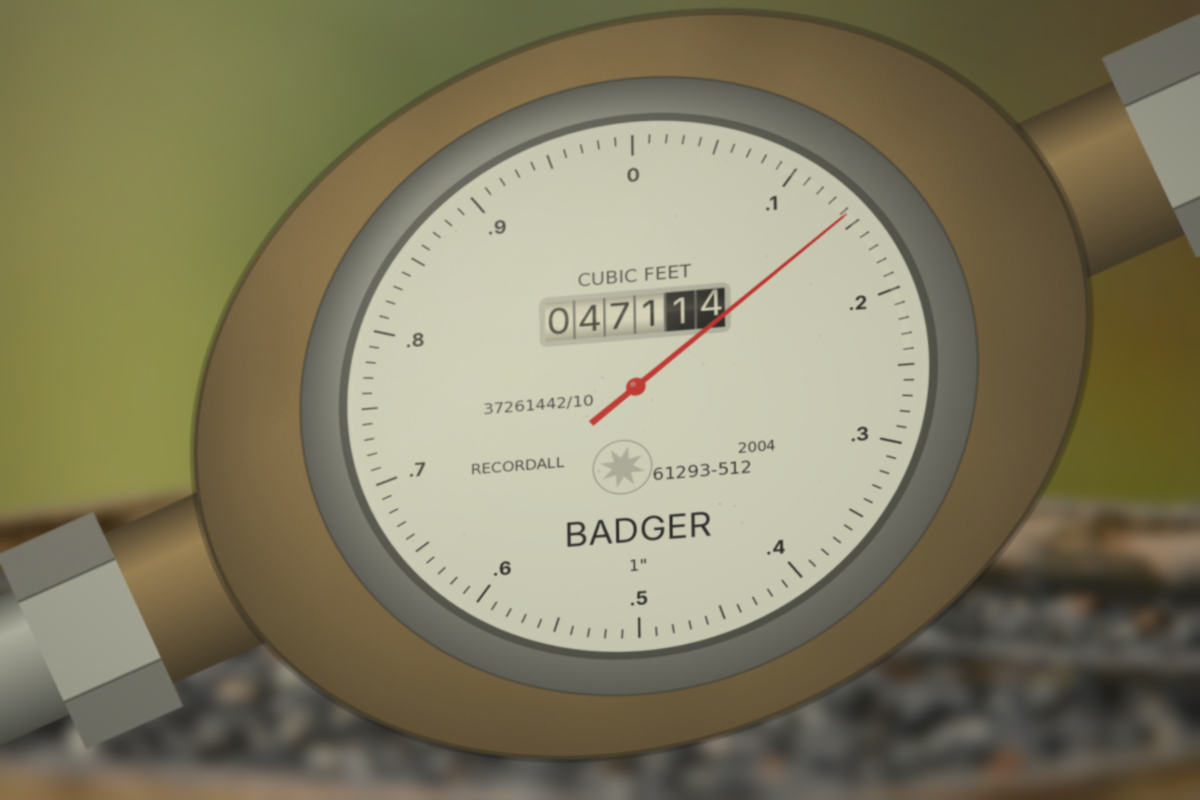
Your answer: 47114.14 ft³
